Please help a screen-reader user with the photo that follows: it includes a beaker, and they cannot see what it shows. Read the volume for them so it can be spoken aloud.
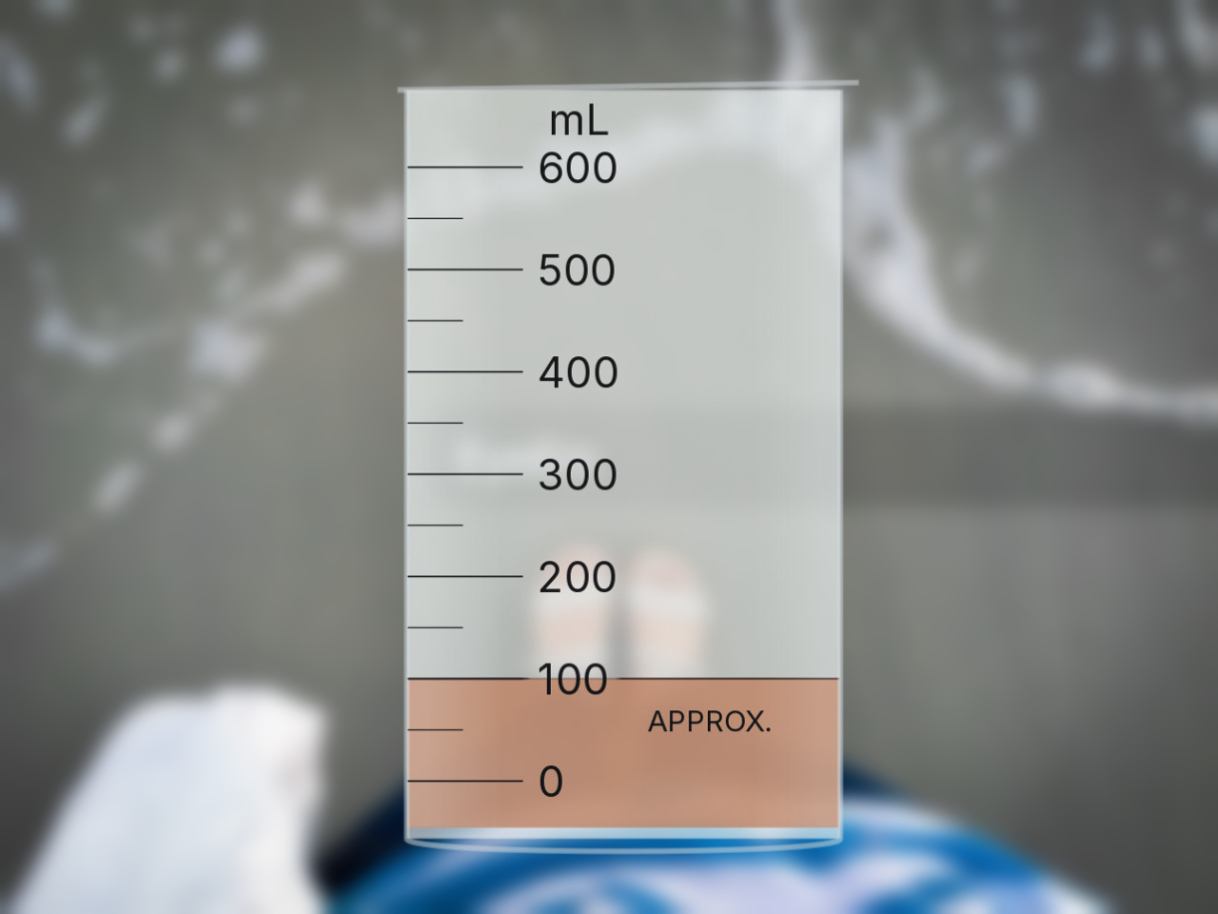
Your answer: 100 mL
